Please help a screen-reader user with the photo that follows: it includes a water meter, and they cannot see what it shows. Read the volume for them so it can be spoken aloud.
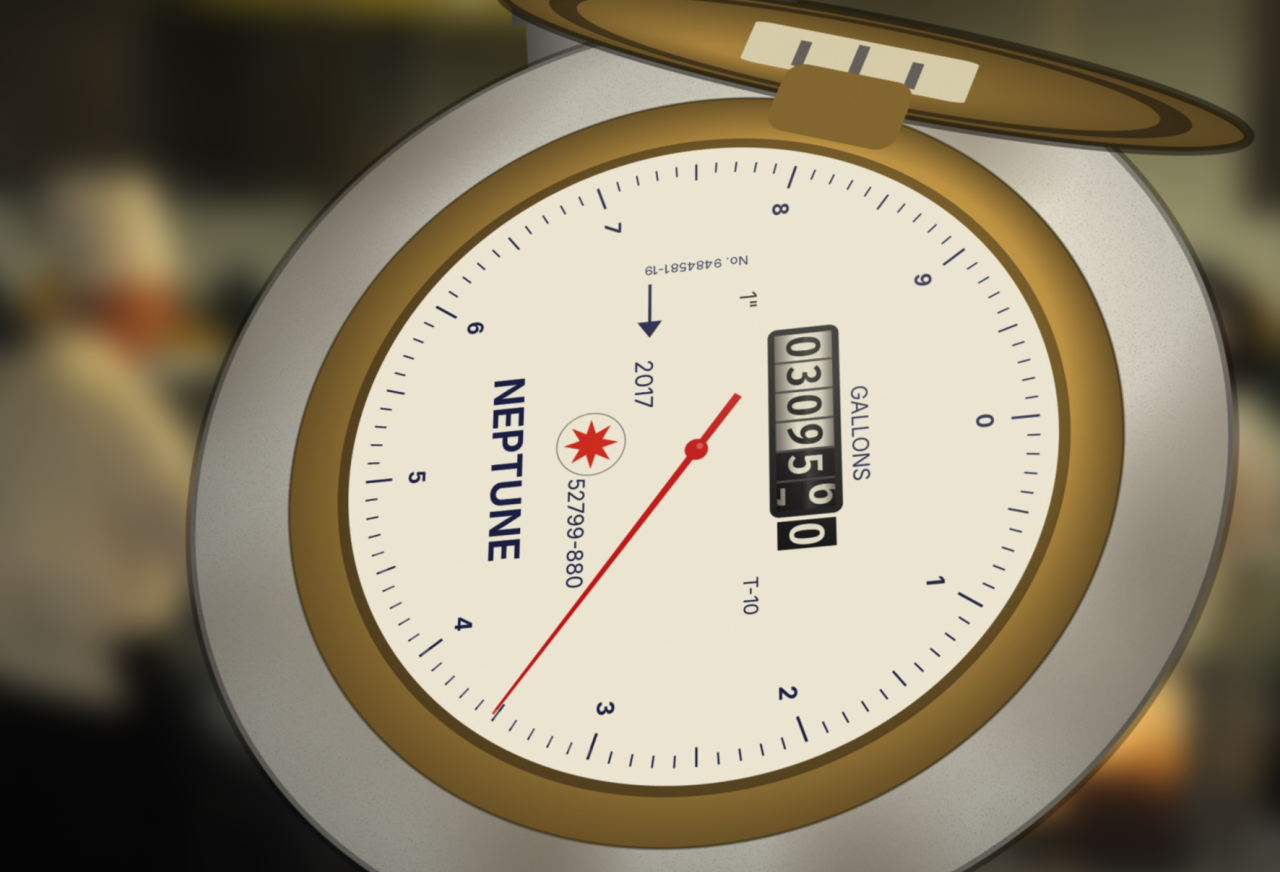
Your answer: 309563.5 gal
